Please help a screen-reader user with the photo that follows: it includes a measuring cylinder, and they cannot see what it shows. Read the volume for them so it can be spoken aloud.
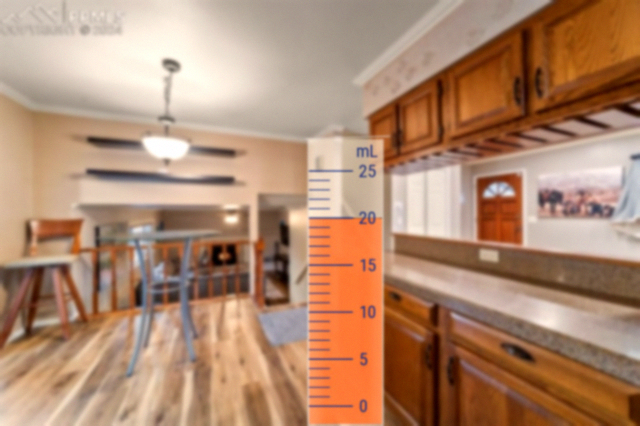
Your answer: 20 mL
